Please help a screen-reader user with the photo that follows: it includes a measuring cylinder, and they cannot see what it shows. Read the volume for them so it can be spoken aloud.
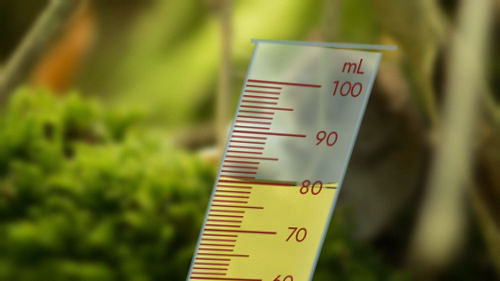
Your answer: 80 mL
